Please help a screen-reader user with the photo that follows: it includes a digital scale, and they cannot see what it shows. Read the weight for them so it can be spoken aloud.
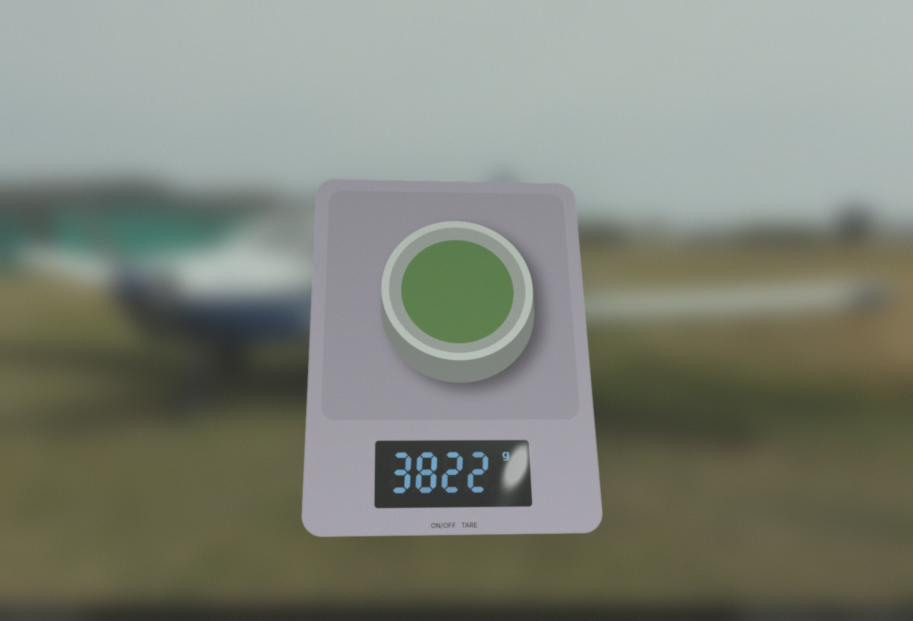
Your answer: 3822 g
